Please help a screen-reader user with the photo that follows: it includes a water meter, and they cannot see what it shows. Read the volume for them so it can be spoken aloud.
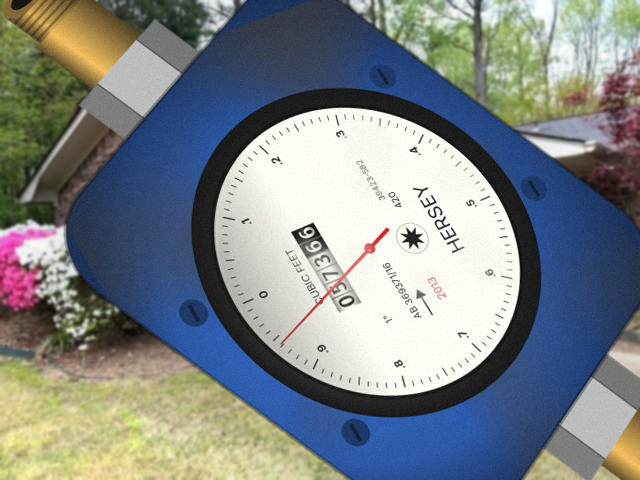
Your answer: 57365.94 ft³
